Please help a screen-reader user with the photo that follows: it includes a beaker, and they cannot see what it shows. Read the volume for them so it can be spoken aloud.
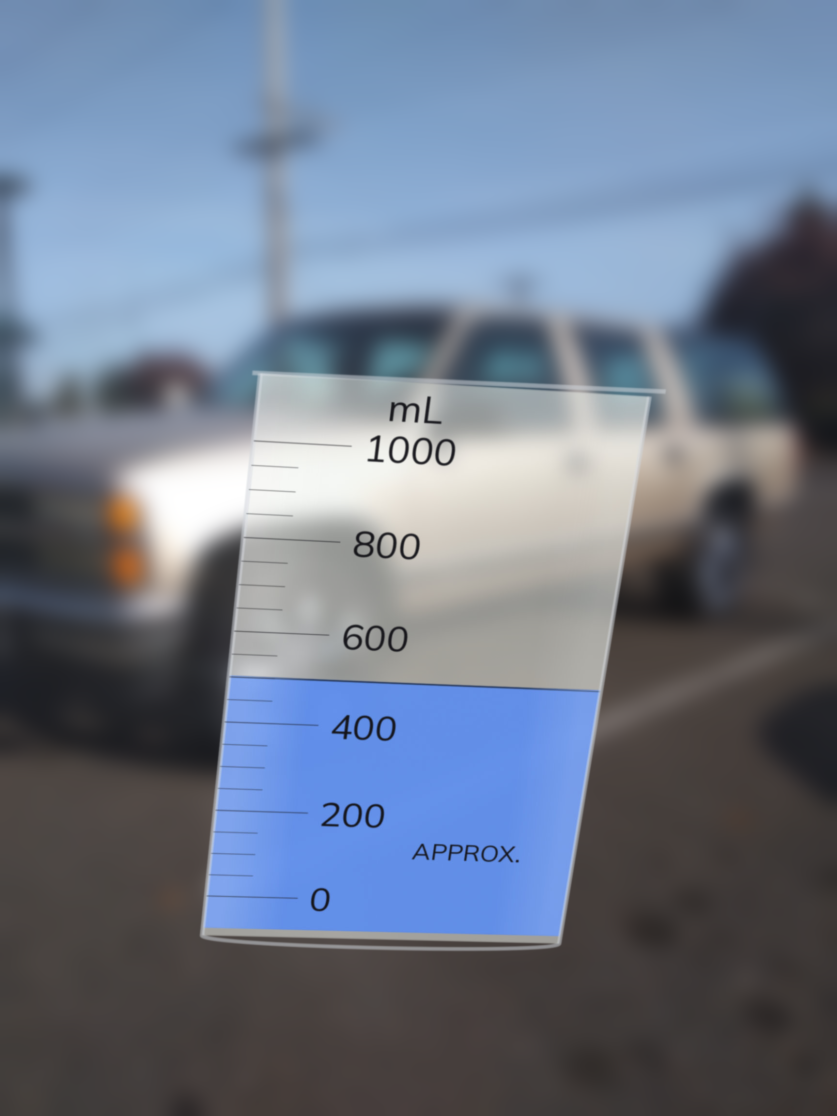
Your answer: 500 mL
